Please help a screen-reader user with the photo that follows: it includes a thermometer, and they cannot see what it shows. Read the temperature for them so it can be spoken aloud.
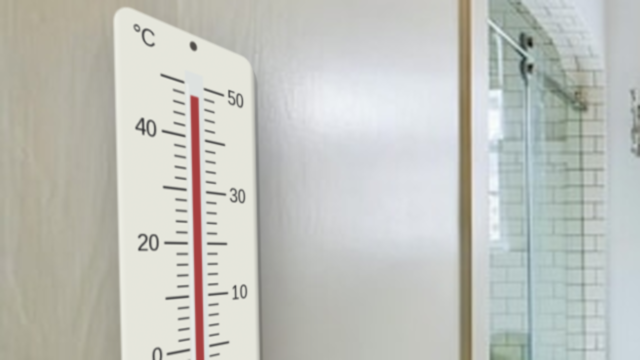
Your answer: 48 °C
